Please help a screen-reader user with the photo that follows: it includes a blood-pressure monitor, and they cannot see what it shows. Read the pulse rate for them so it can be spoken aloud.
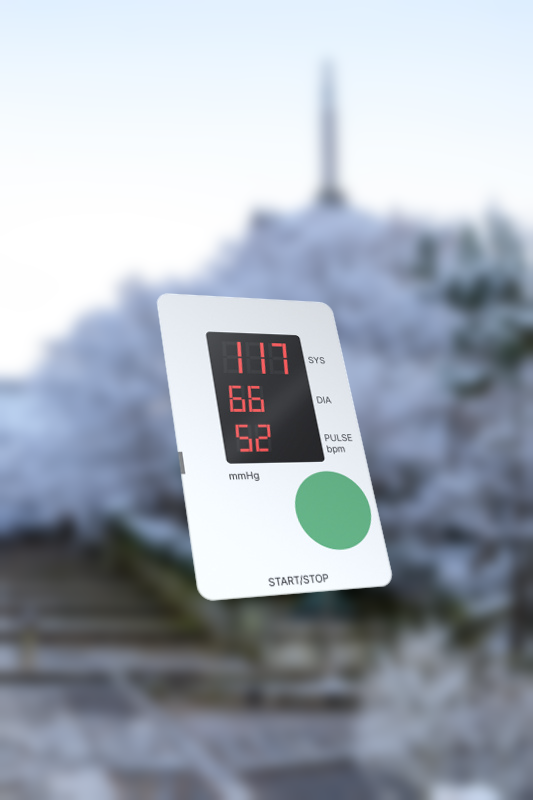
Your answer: 52 bpm
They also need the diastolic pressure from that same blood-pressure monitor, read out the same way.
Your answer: 66 mmHg
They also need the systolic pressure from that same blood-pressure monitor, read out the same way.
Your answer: 117 mmHg
